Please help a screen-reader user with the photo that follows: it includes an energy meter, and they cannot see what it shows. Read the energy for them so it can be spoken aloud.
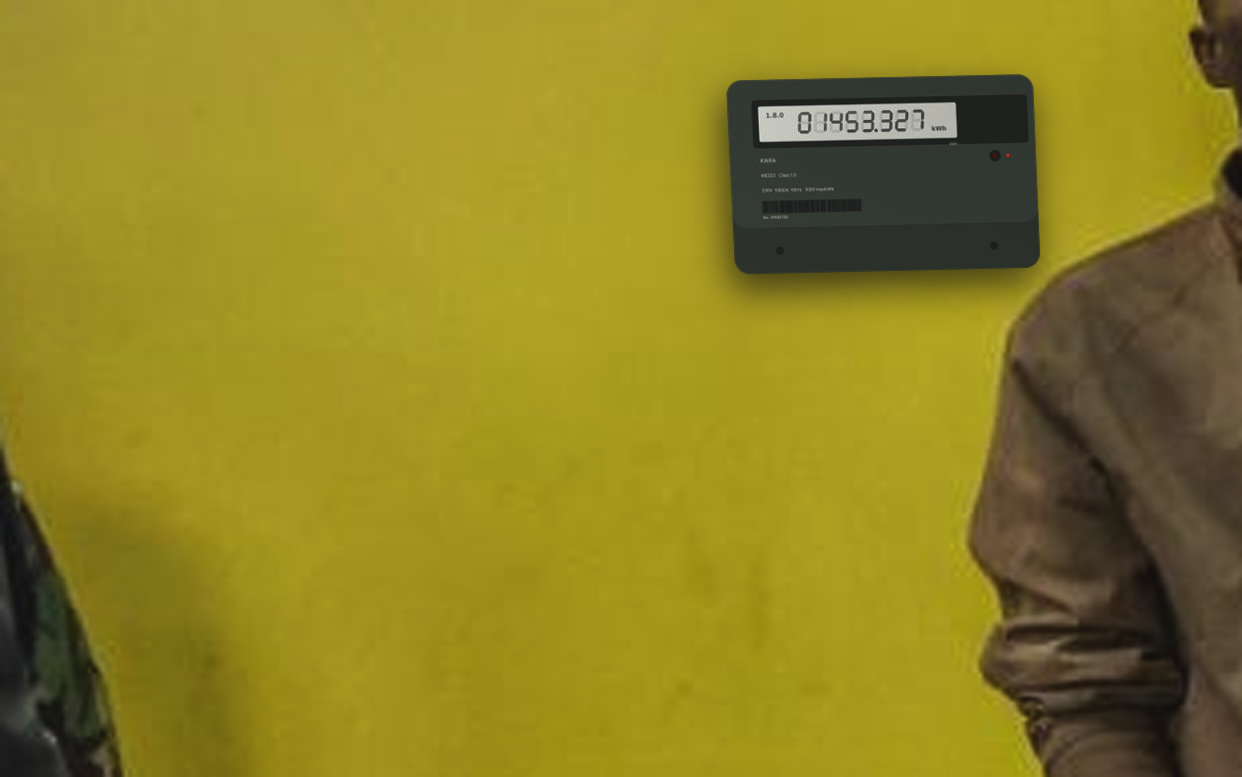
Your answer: 1453.327 kWh
